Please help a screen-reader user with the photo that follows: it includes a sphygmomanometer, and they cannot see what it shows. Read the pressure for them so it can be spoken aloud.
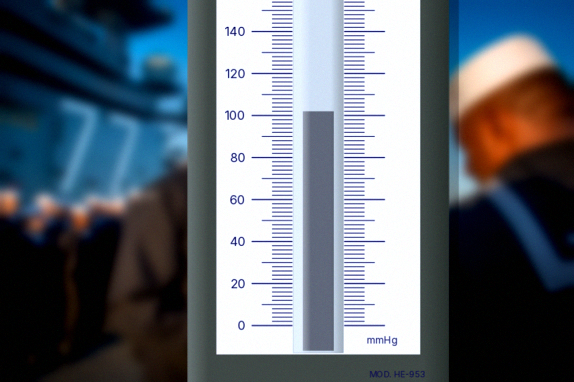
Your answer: 102 mmHg
